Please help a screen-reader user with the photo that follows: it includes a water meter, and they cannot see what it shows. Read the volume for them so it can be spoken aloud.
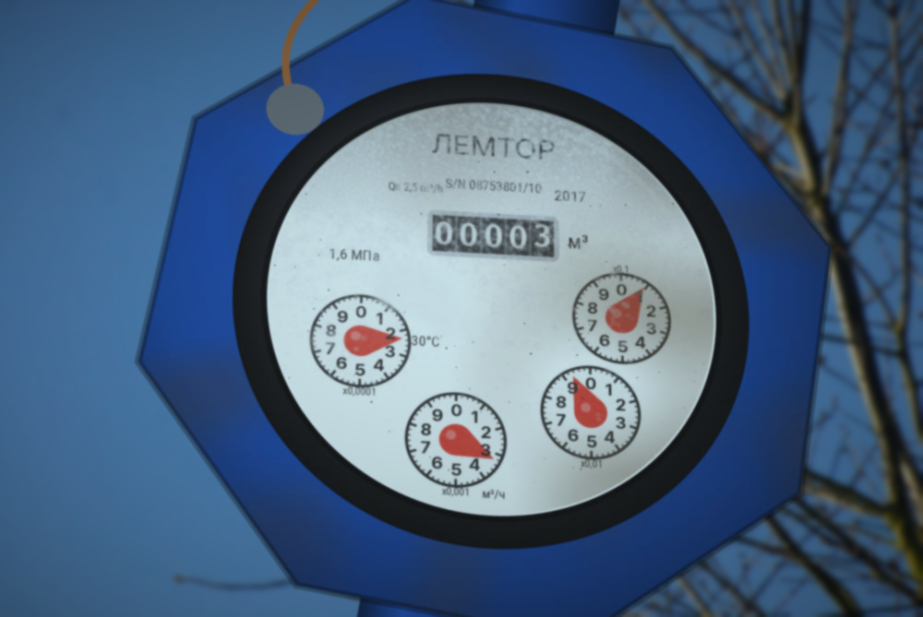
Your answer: 3.0932 m³
